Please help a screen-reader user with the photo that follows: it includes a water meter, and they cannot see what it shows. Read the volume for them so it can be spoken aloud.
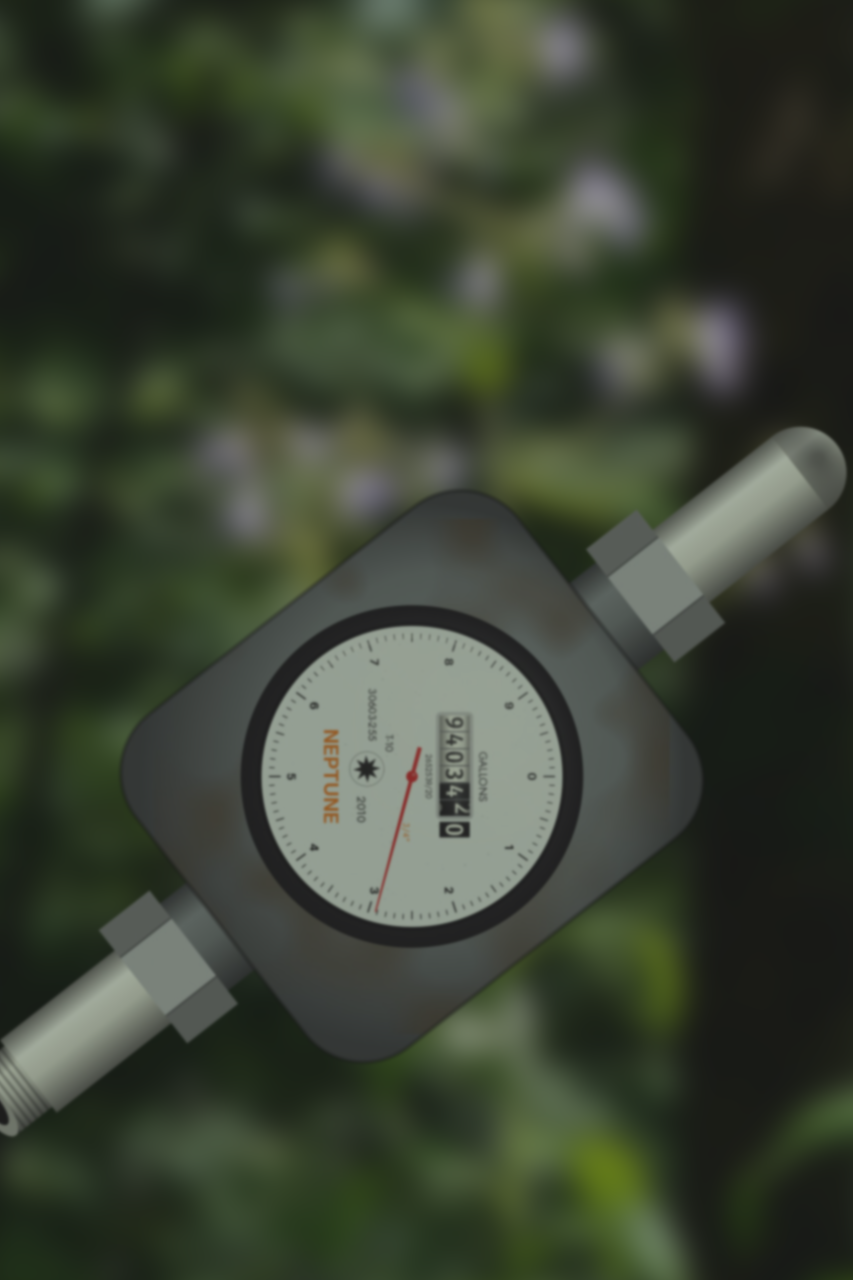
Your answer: 9403422.9 gal
